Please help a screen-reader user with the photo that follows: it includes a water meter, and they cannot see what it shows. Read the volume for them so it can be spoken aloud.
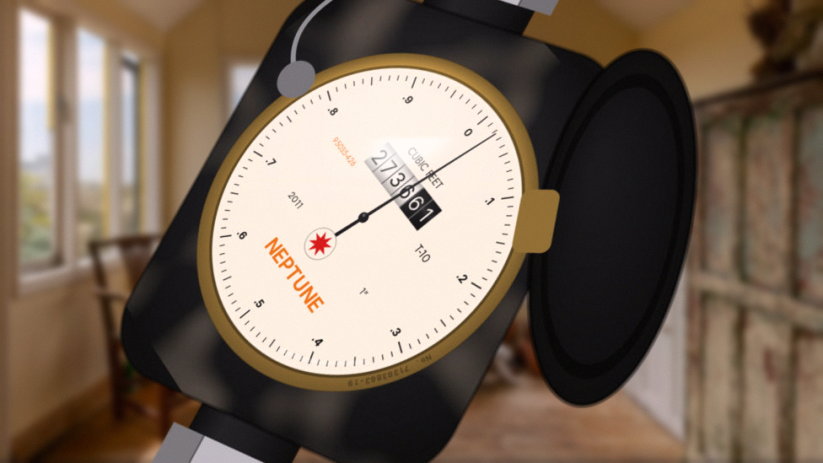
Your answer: 273661.02 ft³
